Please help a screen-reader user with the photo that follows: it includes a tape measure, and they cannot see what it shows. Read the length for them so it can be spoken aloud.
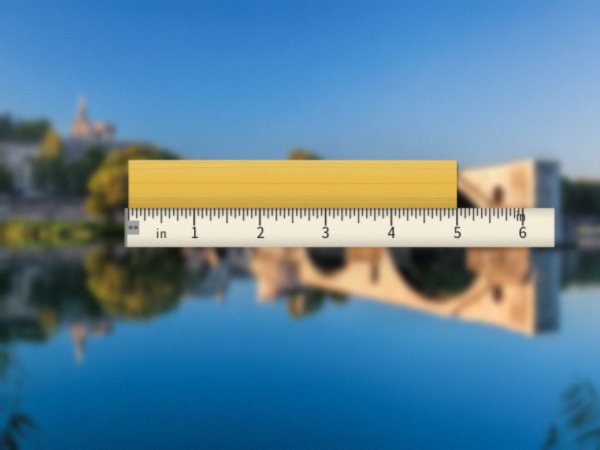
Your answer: 5 in
